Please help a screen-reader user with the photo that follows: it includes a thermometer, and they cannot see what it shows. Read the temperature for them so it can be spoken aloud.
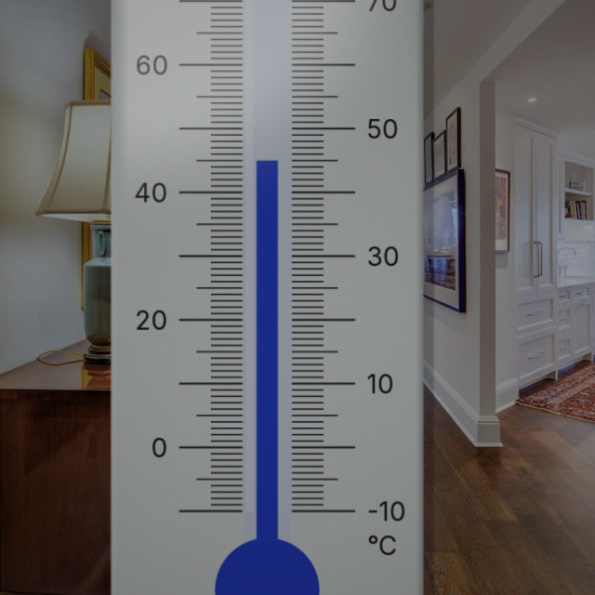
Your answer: 45 °C
